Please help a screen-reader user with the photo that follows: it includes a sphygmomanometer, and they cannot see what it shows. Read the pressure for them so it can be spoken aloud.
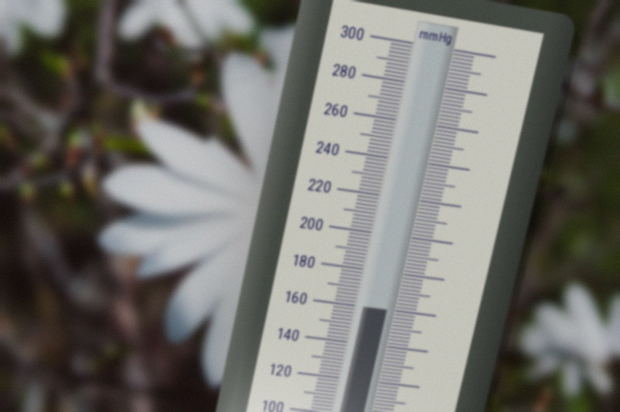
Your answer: 160 mmHg
